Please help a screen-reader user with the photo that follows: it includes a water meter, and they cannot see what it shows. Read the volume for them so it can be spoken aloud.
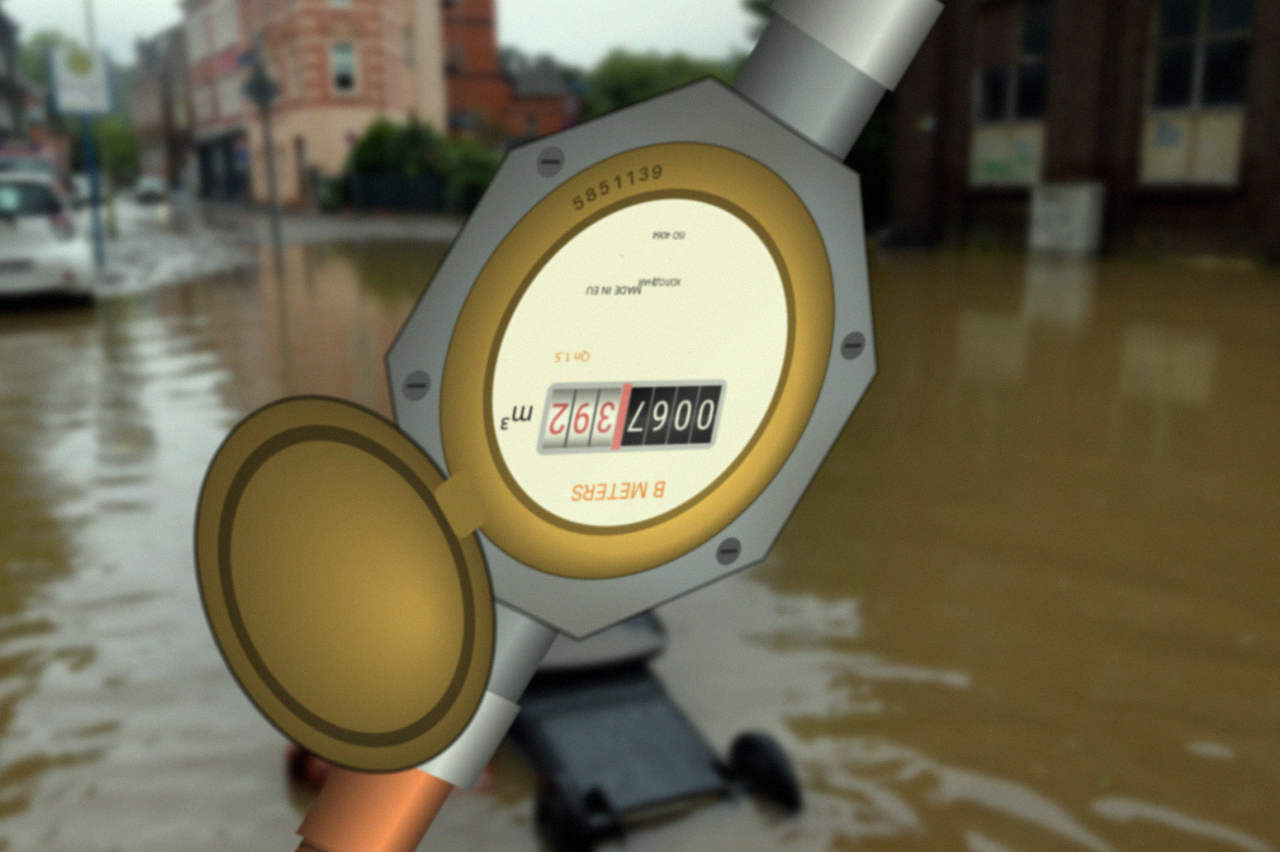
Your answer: 67.392 m³
